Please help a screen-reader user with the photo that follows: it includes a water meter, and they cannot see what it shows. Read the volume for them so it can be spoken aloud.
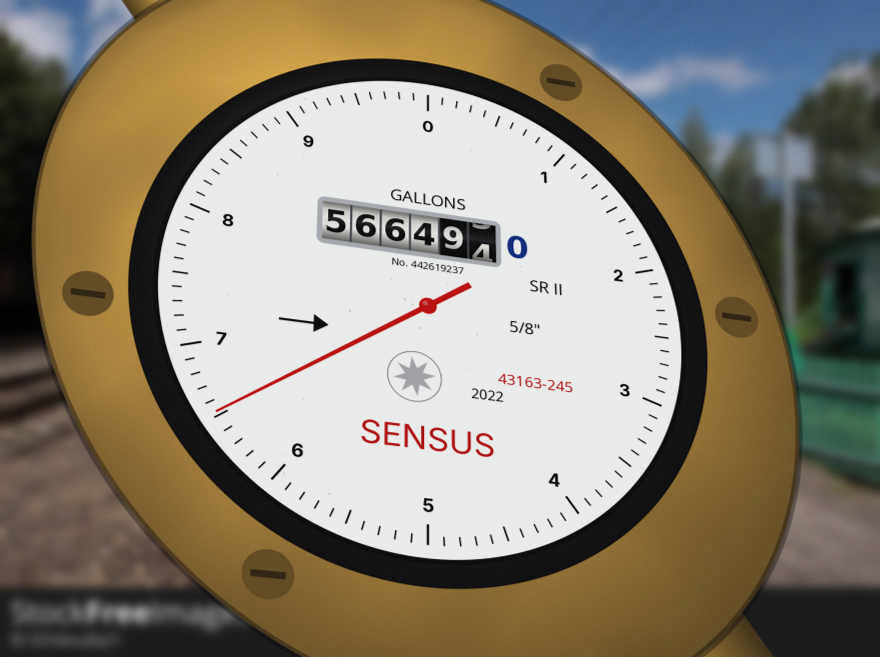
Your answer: 5664936.5 gal
